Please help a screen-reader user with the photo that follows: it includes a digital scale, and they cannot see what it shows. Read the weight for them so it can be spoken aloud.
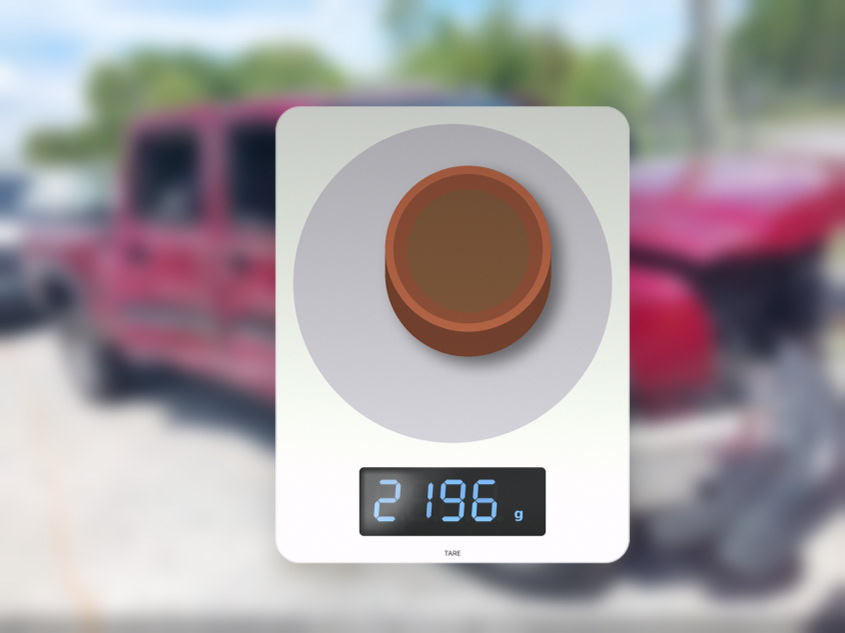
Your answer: 2196 g
